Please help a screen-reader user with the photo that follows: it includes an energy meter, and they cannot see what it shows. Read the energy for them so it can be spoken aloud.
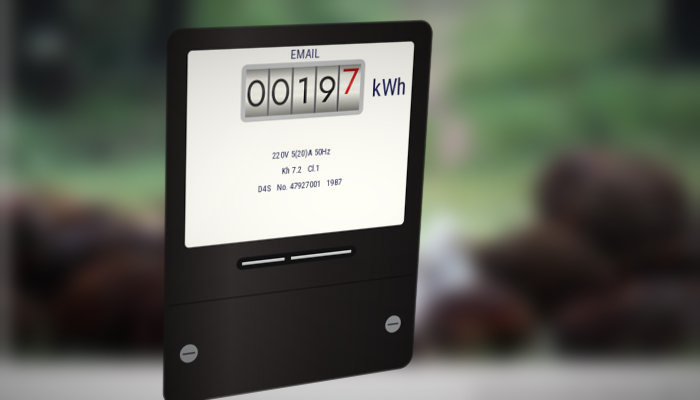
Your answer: 19.7 kWh
